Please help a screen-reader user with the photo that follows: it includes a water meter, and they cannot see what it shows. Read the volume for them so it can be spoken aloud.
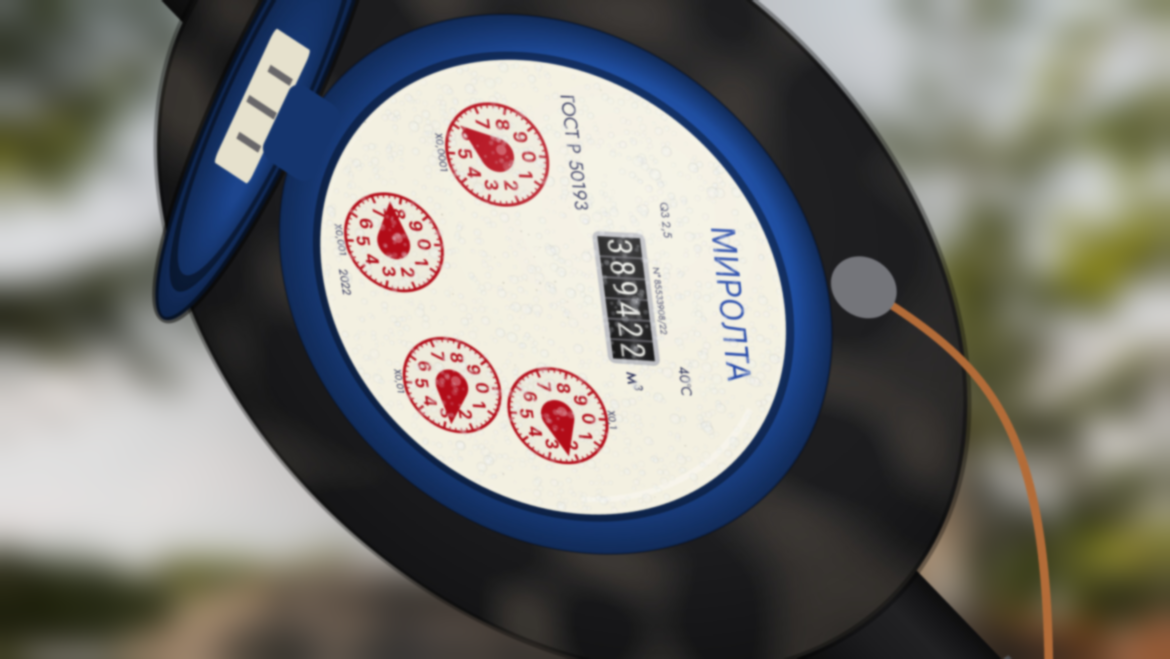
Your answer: 389422.2276 m³
